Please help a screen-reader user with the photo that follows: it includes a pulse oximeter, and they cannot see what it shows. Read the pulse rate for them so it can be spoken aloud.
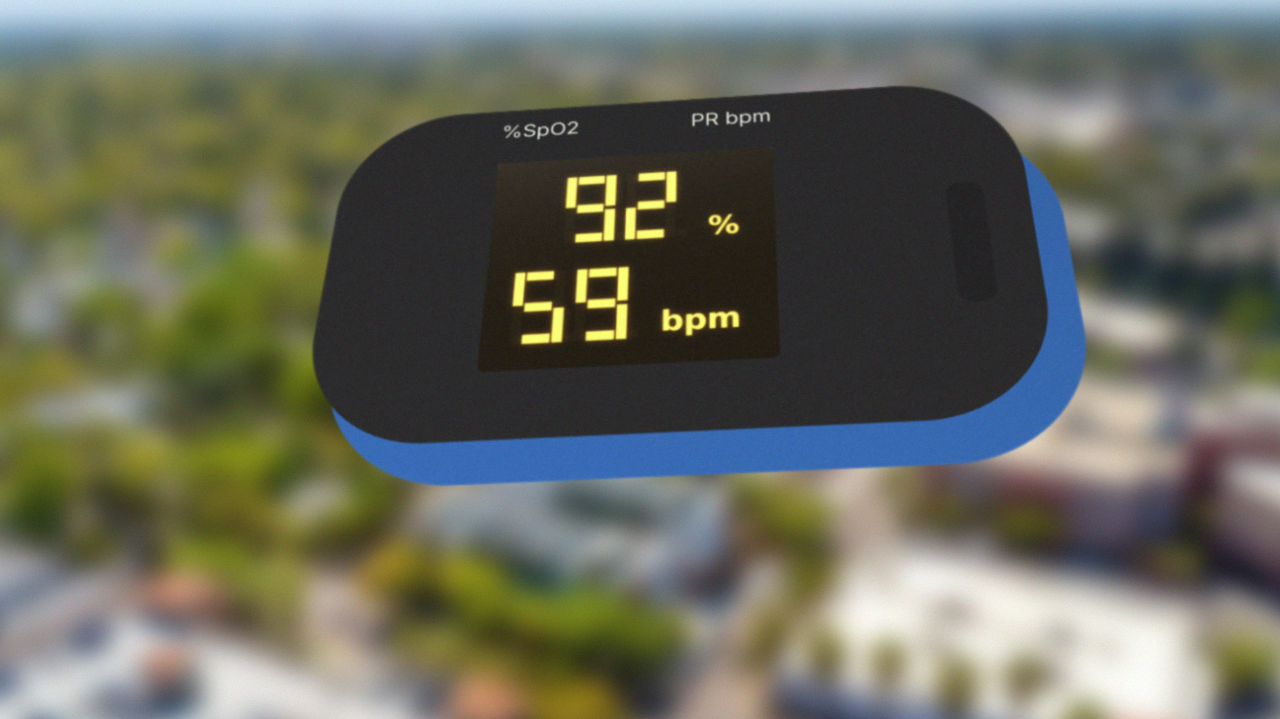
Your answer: 59 bpm
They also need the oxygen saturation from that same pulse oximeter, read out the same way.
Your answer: 92 %
